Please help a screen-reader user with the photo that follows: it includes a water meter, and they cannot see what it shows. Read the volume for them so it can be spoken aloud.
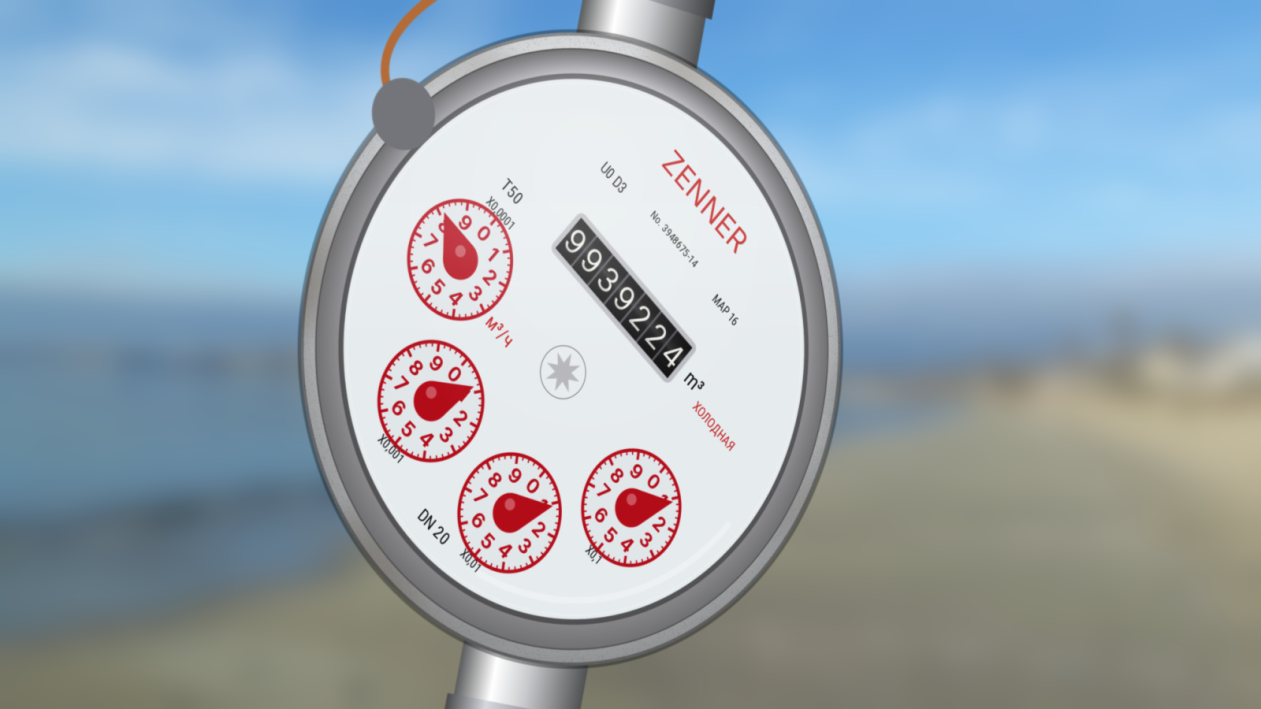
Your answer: 9939224.1108 m³
